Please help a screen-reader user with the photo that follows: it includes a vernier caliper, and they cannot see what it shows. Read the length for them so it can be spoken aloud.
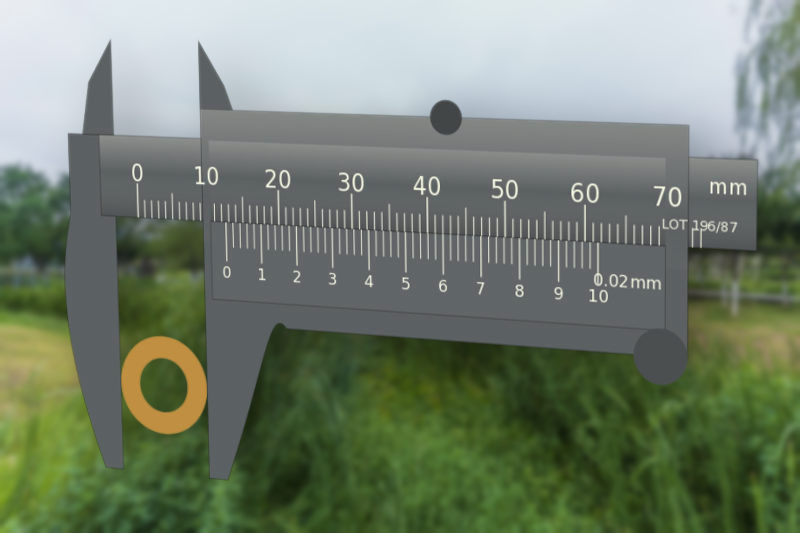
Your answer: 12.6 mm
